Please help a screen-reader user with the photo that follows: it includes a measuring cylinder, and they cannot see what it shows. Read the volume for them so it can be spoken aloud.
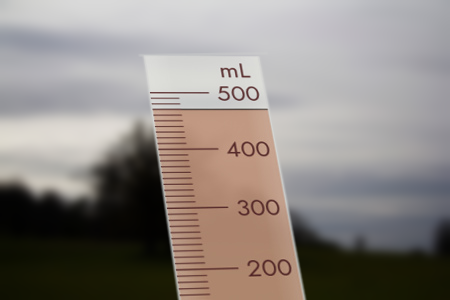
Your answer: 470 mL
